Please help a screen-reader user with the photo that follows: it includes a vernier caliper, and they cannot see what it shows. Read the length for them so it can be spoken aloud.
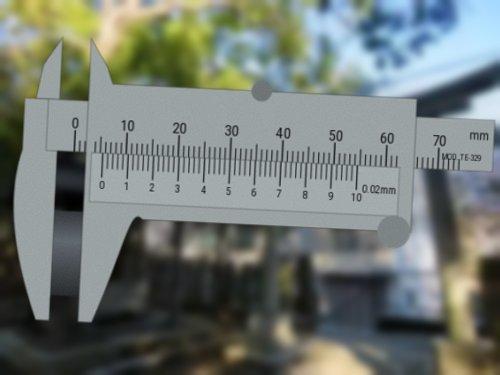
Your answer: 5.5 mm
